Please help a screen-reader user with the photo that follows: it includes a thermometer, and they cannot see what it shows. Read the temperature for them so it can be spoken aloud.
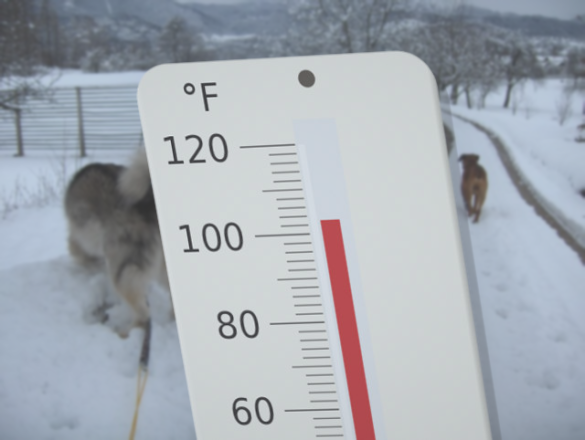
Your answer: 103 °F
